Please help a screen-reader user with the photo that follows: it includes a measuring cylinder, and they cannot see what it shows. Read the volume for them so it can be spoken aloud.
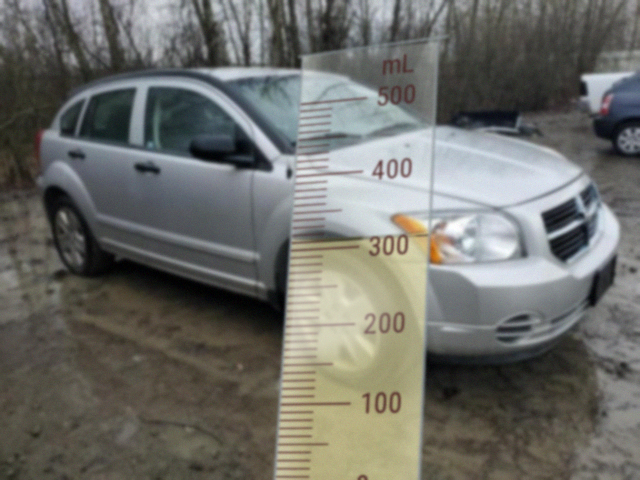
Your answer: 310 mL
